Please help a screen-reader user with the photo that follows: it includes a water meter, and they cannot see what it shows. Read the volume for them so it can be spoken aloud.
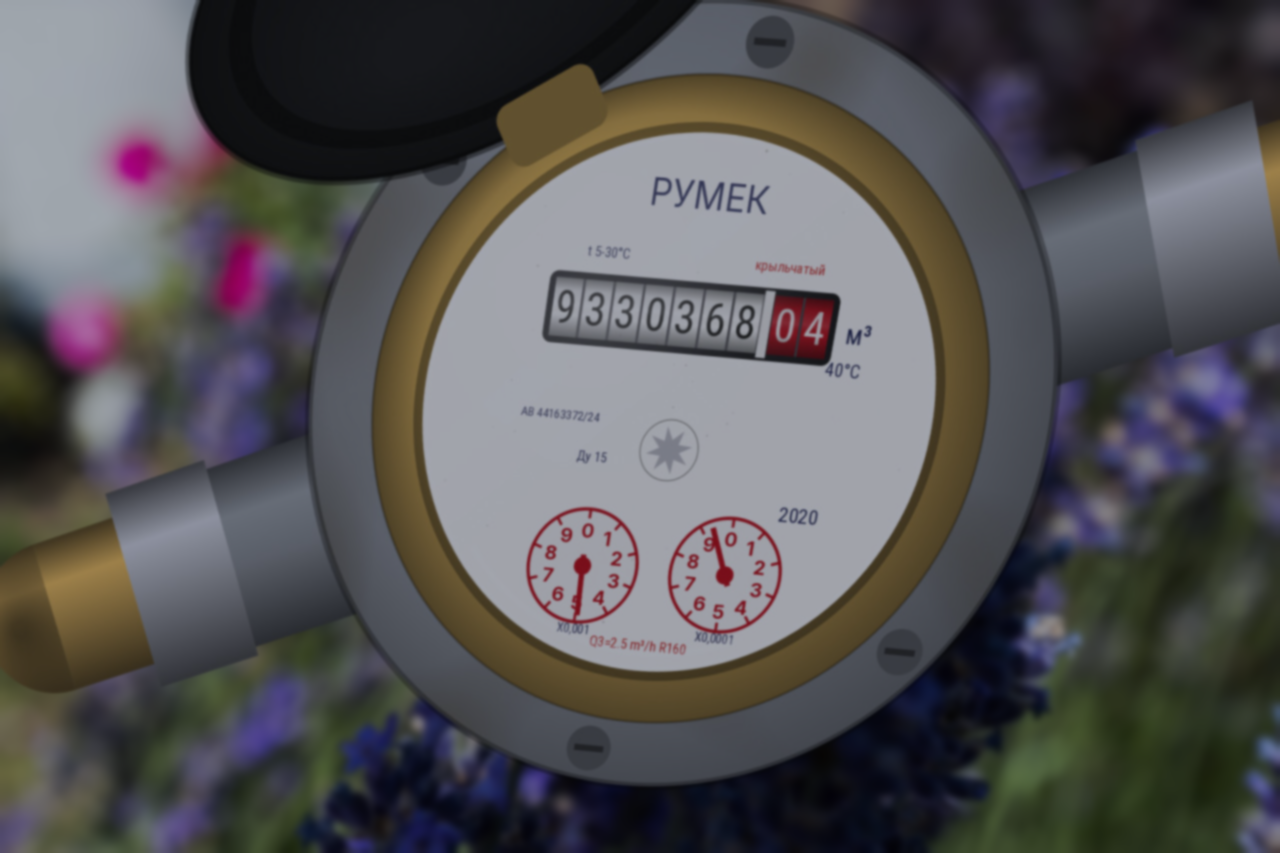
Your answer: 9330368.0449 m³
